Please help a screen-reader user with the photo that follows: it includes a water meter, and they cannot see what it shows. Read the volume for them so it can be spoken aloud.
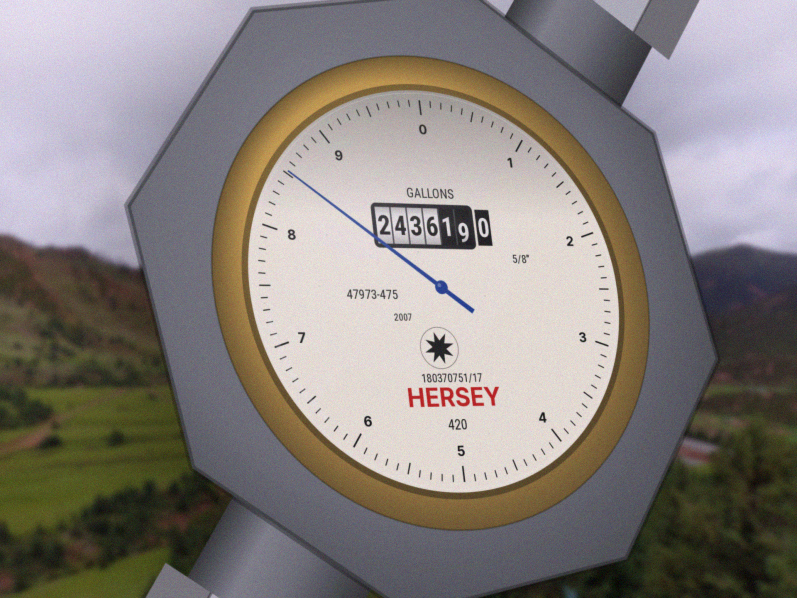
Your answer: 2436188.5 gal
